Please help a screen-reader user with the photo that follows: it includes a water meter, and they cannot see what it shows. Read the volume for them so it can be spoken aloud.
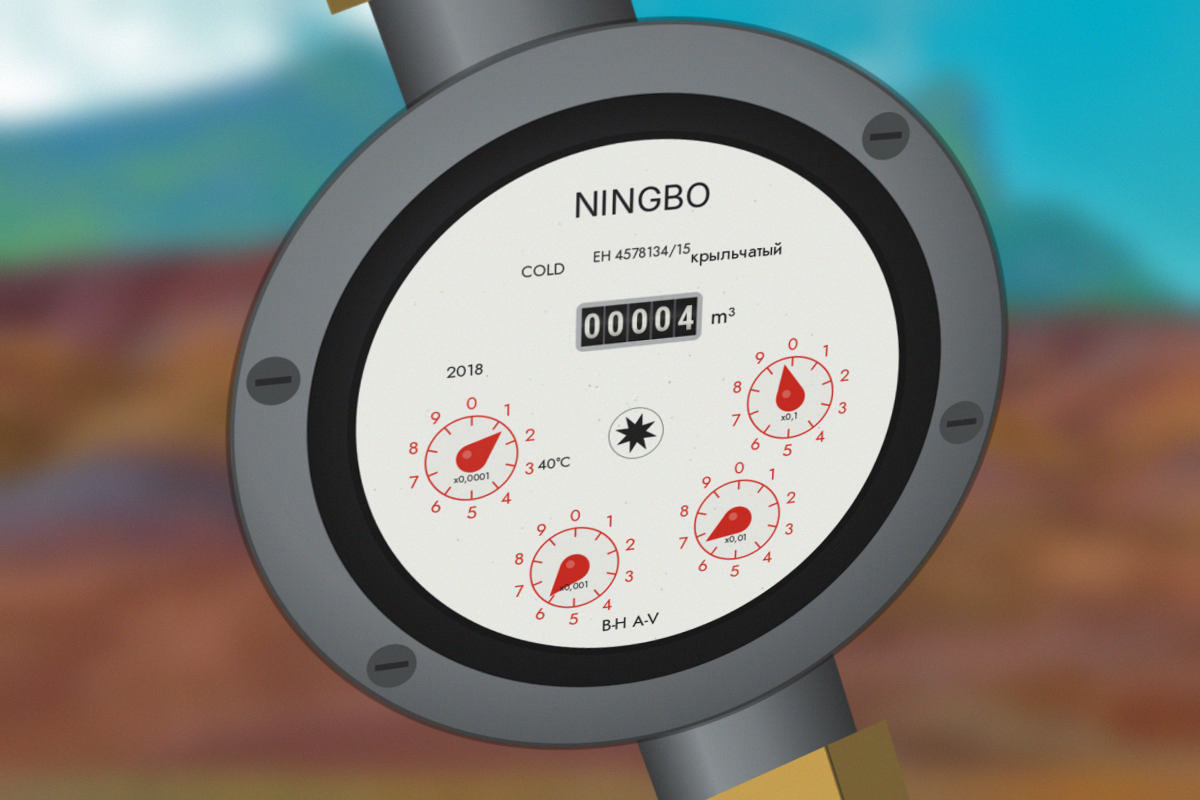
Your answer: 3.9661 m³
